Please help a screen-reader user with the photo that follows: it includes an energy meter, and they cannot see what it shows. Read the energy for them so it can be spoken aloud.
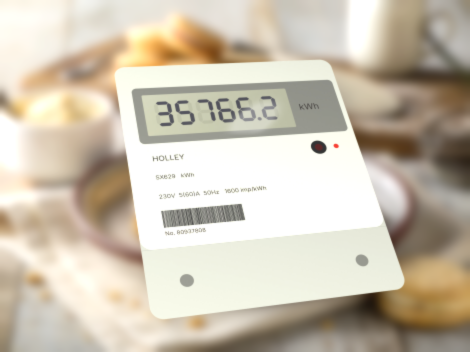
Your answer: 35766.2 kWh
